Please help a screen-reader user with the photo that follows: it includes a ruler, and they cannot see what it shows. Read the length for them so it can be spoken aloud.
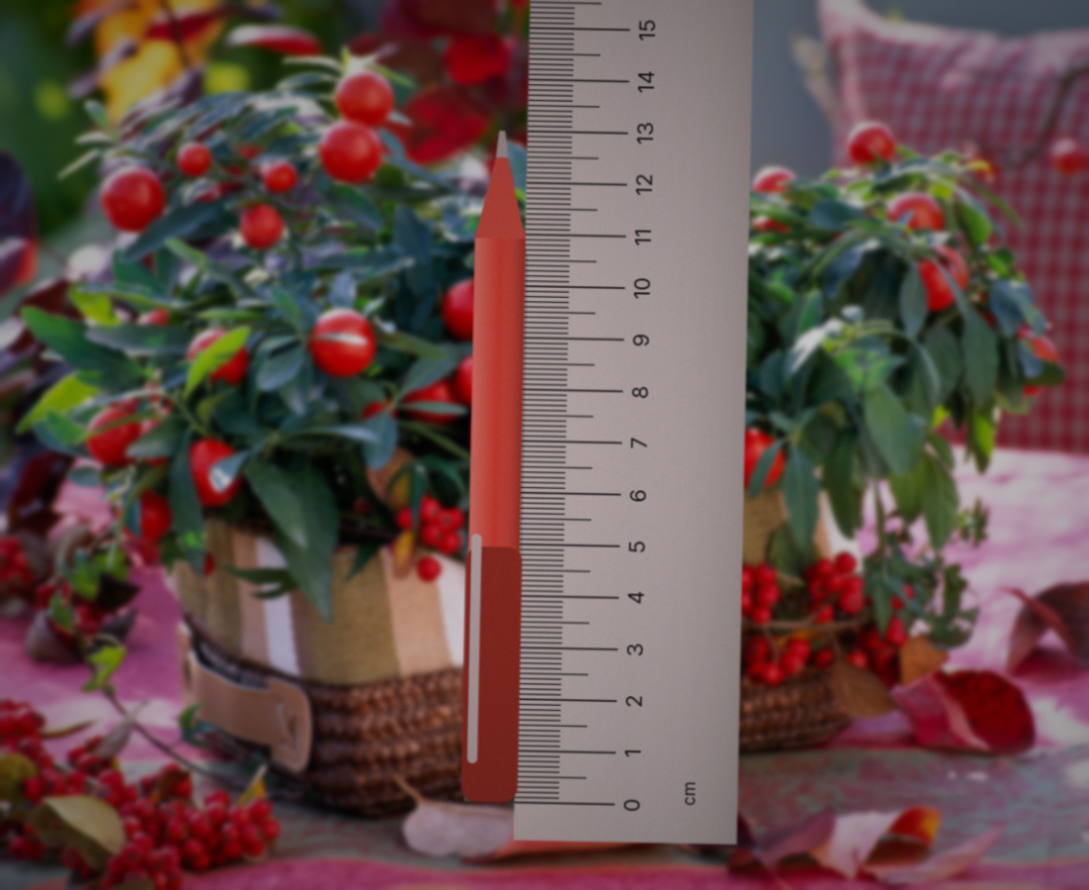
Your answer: 13 cm
